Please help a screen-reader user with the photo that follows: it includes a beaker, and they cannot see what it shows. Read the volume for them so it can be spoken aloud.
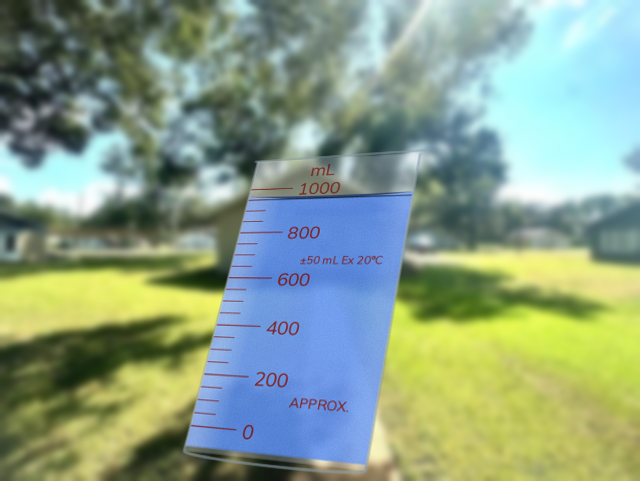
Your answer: 950 mL
